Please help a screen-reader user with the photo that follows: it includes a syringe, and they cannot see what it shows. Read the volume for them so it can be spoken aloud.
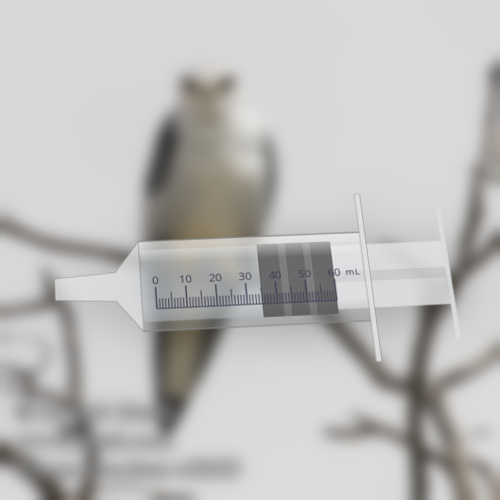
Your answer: 35 mL
